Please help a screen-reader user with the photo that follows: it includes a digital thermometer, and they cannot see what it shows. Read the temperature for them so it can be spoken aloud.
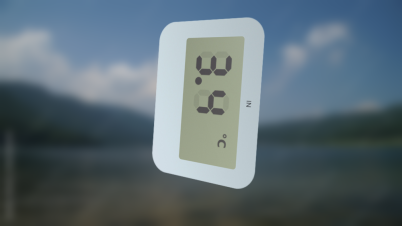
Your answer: 3.4 °C
